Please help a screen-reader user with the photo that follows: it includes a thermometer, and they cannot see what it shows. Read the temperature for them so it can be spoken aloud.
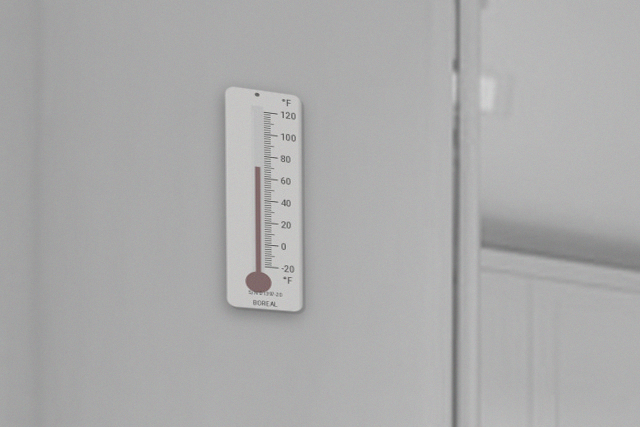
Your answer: 70 °F
